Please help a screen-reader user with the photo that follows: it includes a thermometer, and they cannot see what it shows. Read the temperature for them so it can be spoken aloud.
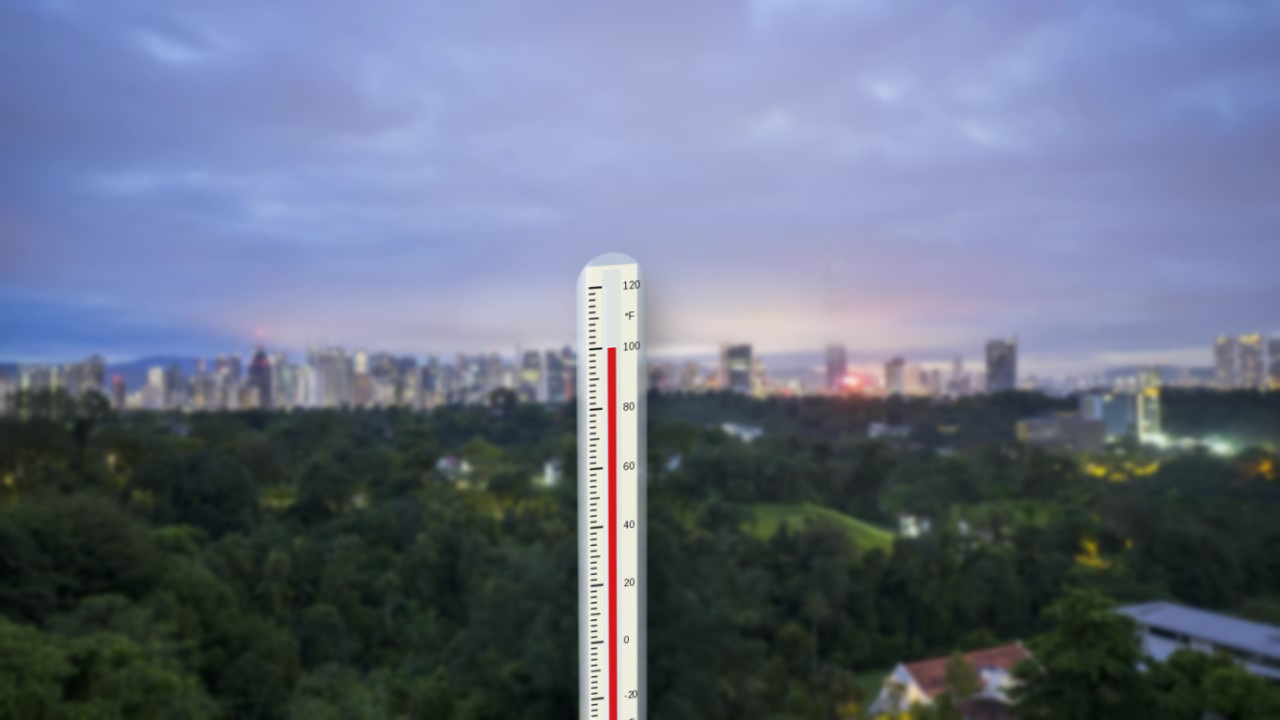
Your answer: 100 °F
